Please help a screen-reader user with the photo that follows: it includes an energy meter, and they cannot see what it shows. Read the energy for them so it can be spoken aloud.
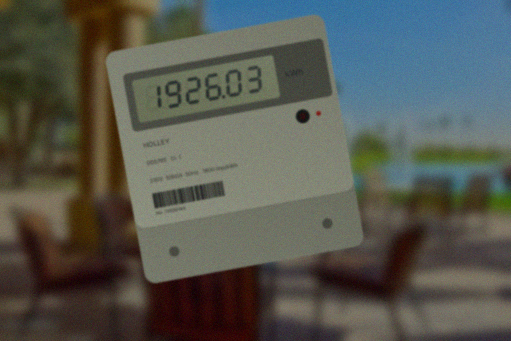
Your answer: 1926.03 kWh
